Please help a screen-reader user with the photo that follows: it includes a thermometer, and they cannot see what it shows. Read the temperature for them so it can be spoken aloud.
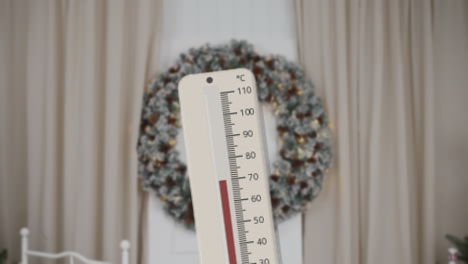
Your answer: 70 °C
